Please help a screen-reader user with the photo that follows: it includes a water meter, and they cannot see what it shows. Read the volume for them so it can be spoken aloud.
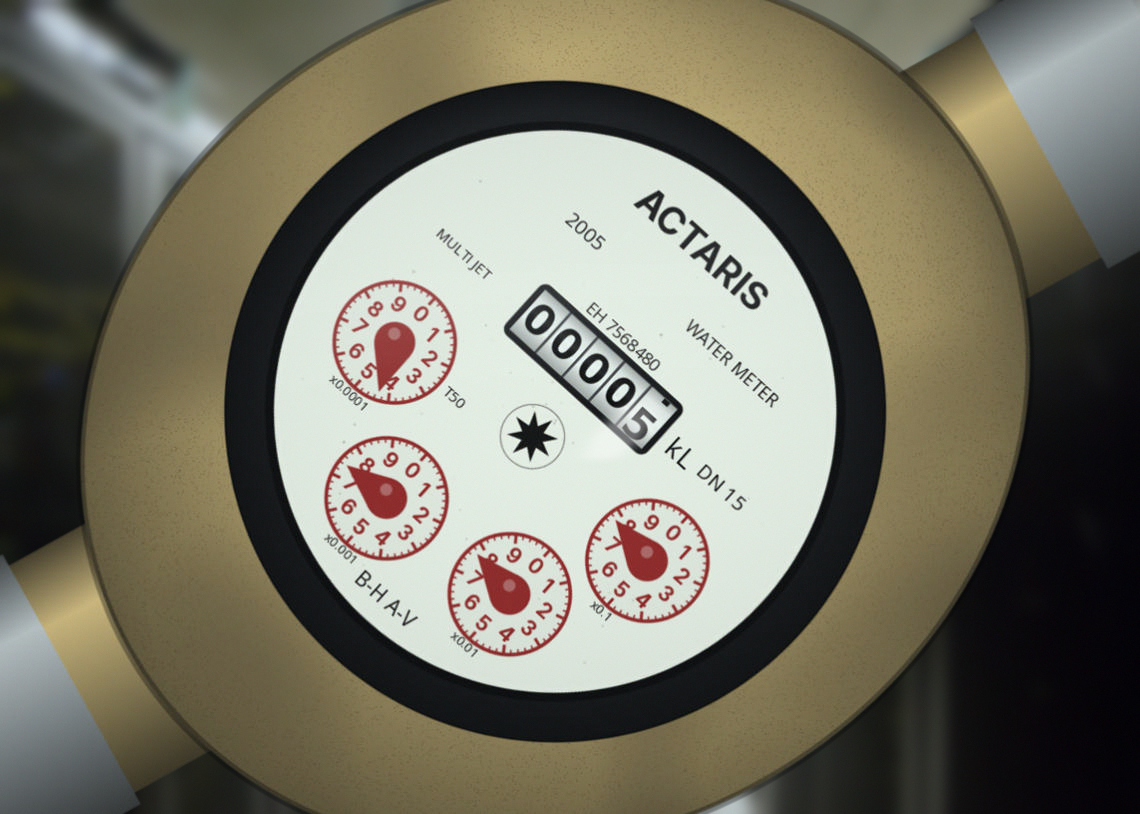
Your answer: 4.7774 kL
